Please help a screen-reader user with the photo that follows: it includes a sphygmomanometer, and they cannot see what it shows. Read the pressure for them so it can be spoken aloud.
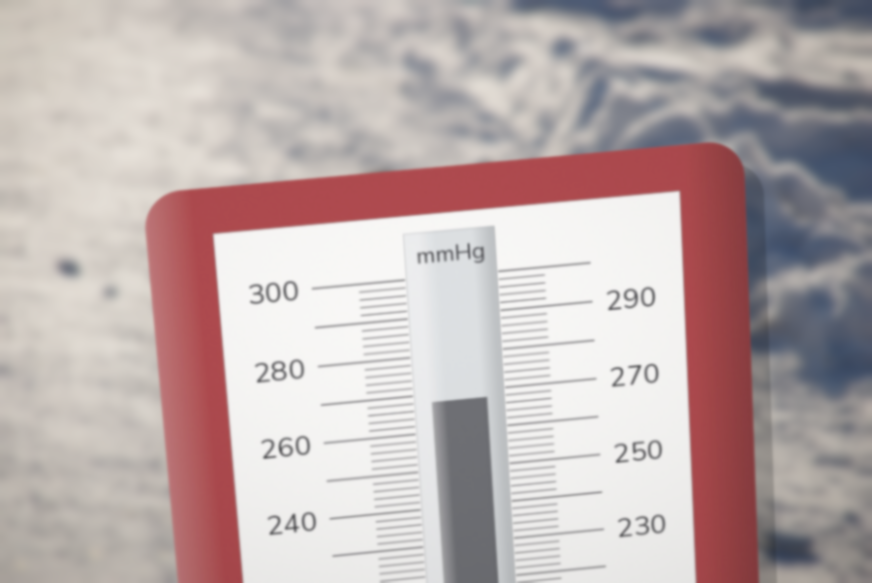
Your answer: 268 mmHg
